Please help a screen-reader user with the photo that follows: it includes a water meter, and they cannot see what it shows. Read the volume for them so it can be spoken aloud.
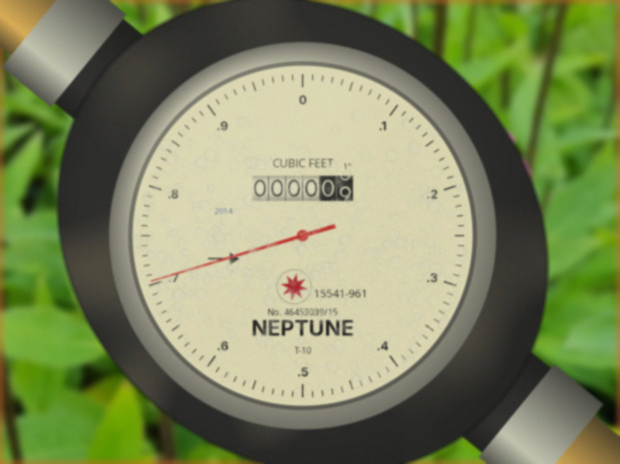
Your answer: 8.70 ft³
